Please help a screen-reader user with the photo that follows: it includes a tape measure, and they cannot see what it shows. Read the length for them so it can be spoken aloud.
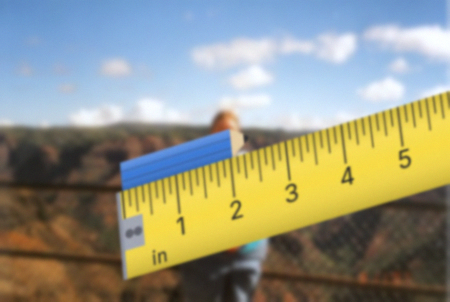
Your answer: 2.375 in
